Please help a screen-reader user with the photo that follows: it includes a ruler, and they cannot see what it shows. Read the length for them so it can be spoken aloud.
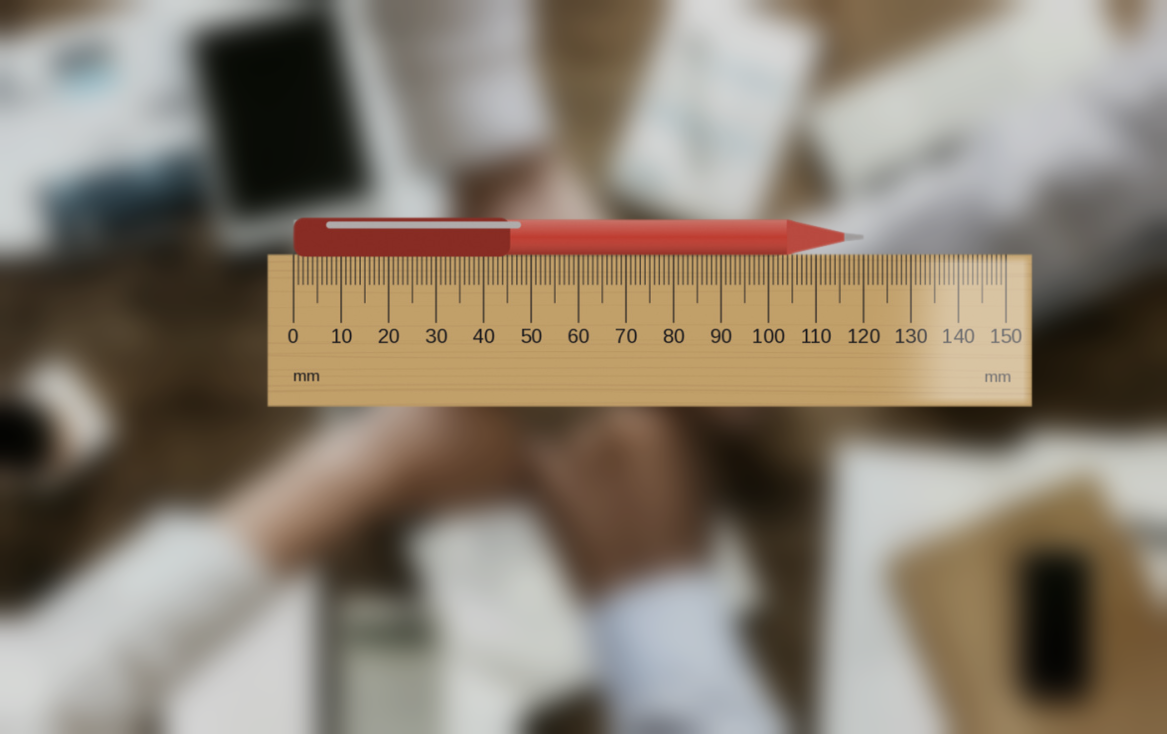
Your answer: 120 mm
